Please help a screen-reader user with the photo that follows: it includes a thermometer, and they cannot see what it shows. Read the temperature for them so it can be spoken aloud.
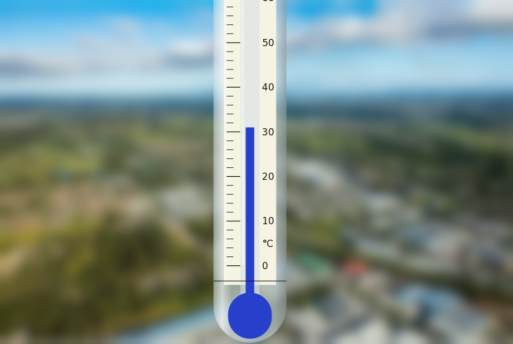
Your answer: 31 °C
